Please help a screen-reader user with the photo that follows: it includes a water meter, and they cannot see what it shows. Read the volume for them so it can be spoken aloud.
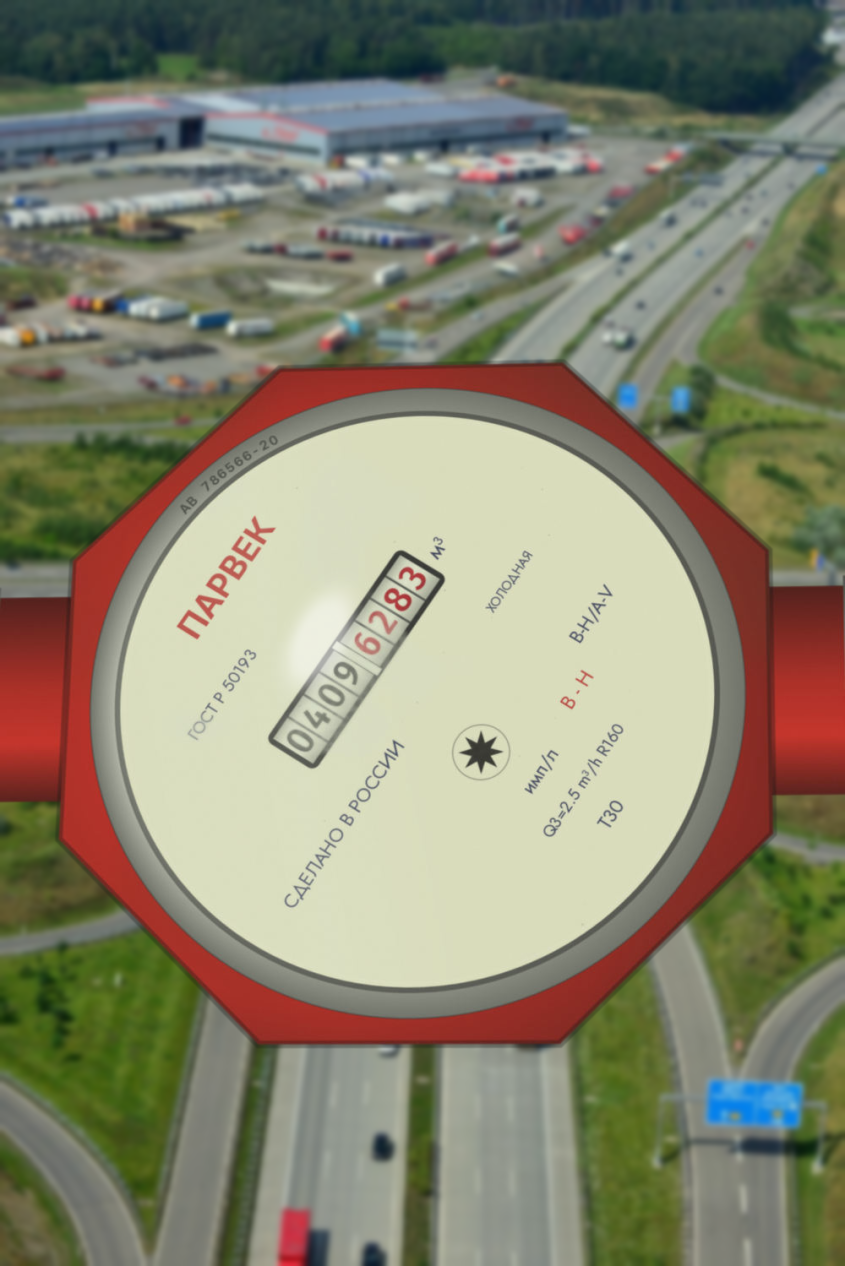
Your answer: 409.6283 m³
